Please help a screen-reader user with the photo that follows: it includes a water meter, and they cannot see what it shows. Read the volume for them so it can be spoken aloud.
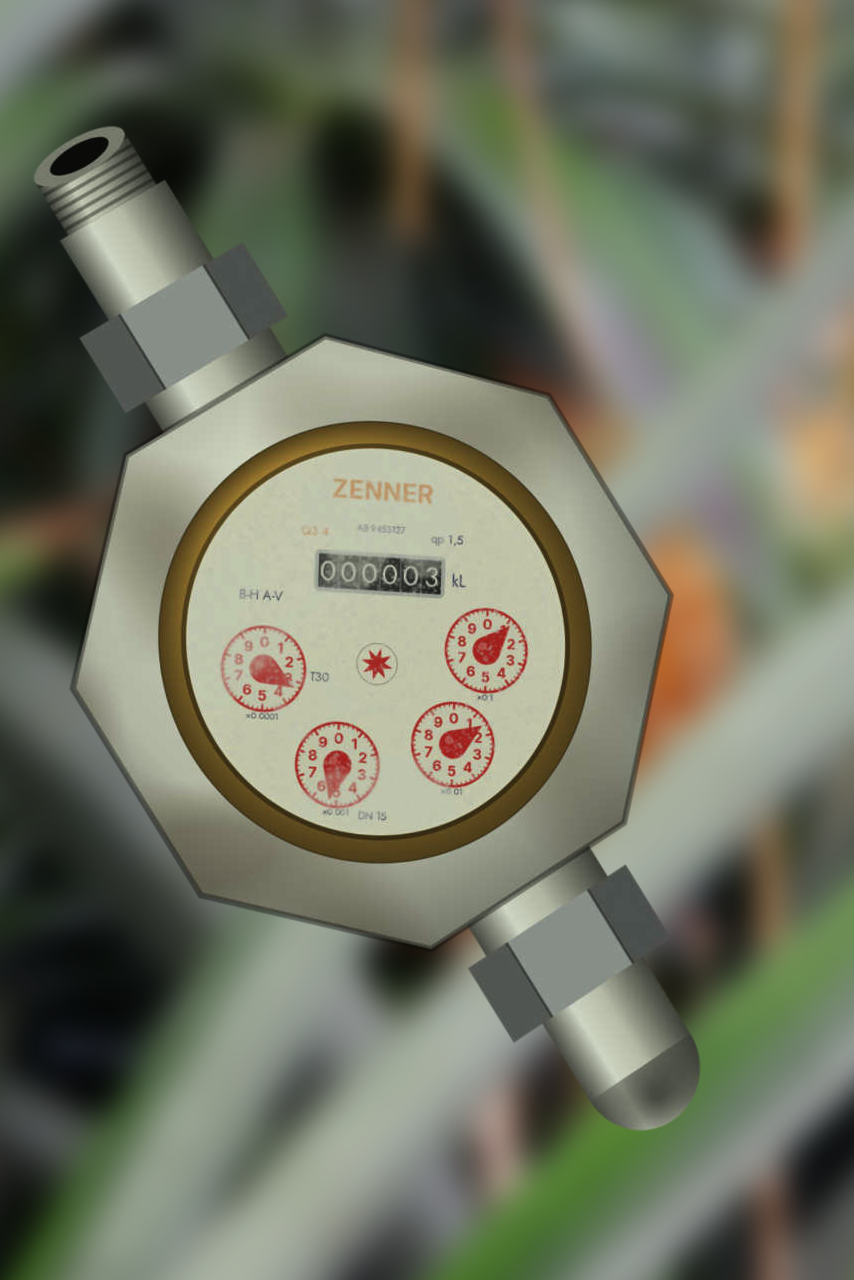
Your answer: 3.1153 kL
